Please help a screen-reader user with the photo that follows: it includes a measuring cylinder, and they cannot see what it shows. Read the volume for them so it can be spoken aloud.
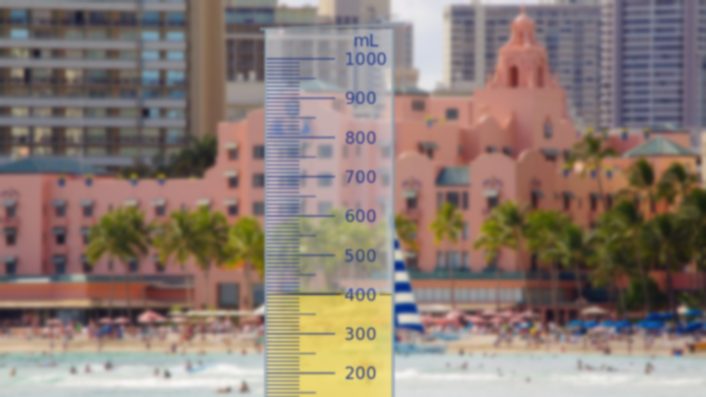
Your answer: 400 mL
